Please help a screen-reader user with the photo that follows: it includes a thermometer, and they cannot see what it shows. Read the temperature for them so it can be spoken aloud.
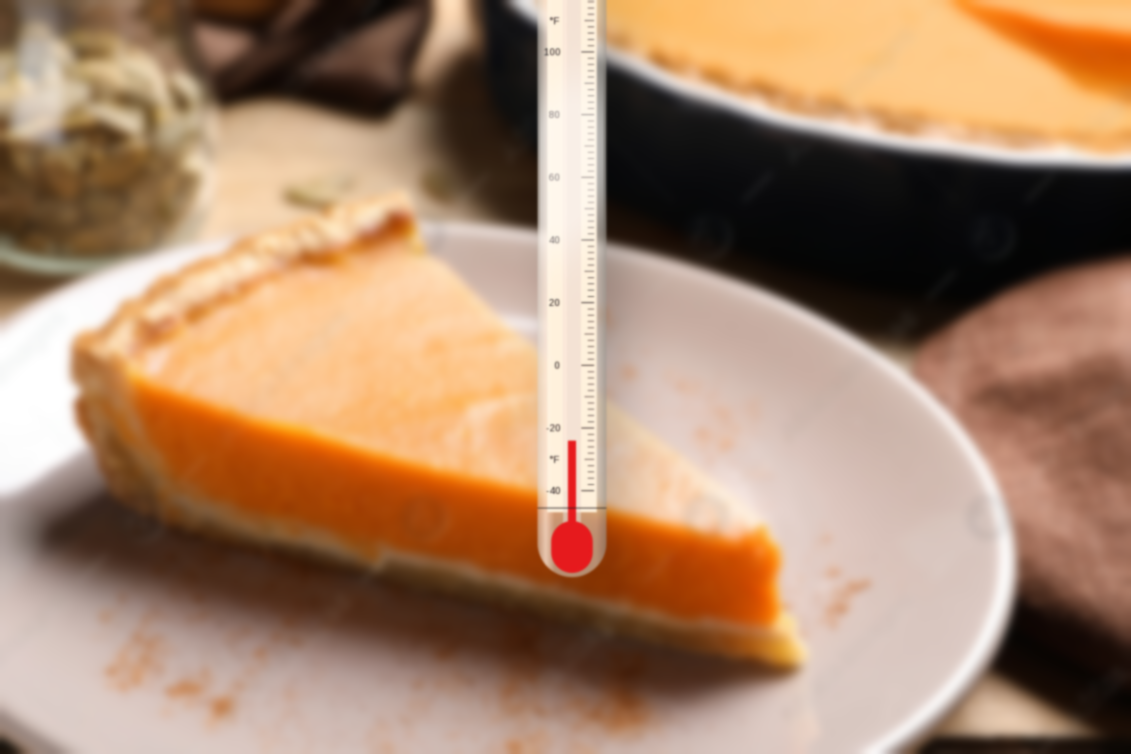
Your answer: -24 °F
